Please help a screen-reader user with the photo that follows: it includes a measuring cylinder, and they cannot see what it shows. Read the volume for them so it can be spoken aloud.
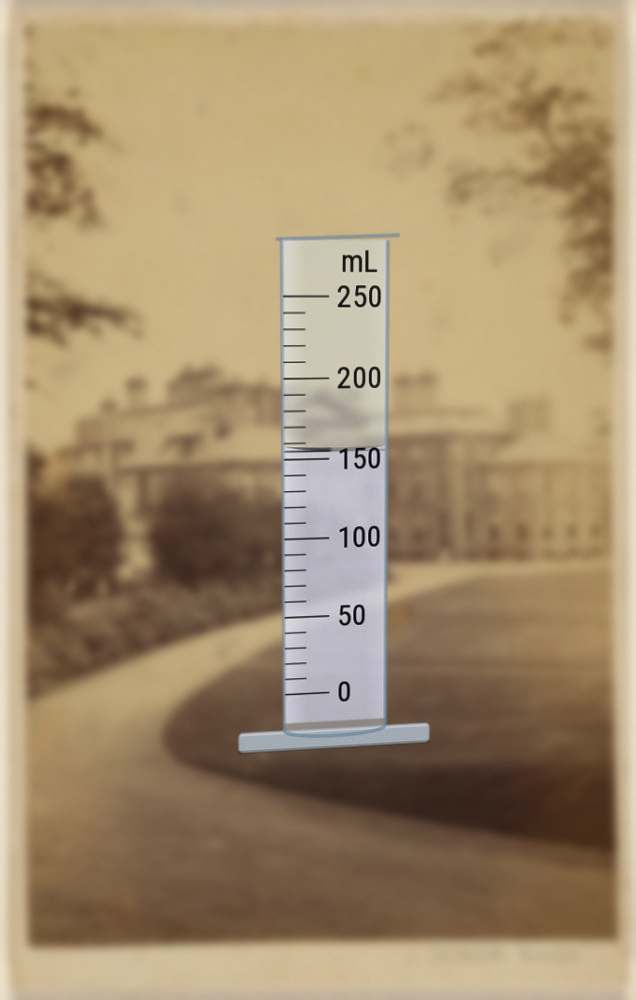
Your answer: 155 mL
